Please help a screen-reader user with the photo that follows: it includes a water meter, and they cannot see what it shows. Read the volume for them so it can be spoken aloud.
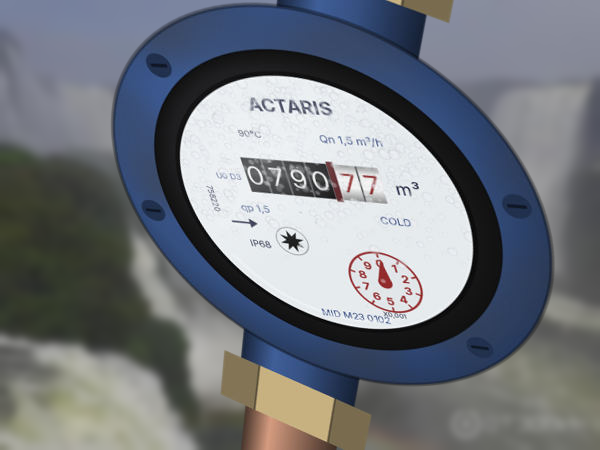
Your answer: 790.770 m³
